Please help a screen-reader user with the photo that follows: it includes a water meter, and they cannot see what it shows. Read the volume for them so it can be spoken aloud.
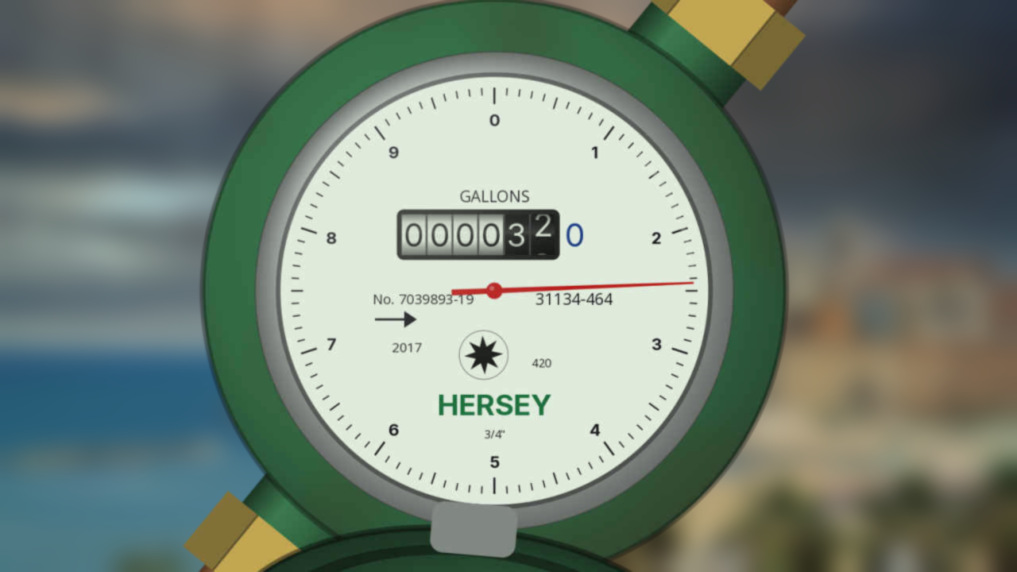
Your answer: 322.4 gal
